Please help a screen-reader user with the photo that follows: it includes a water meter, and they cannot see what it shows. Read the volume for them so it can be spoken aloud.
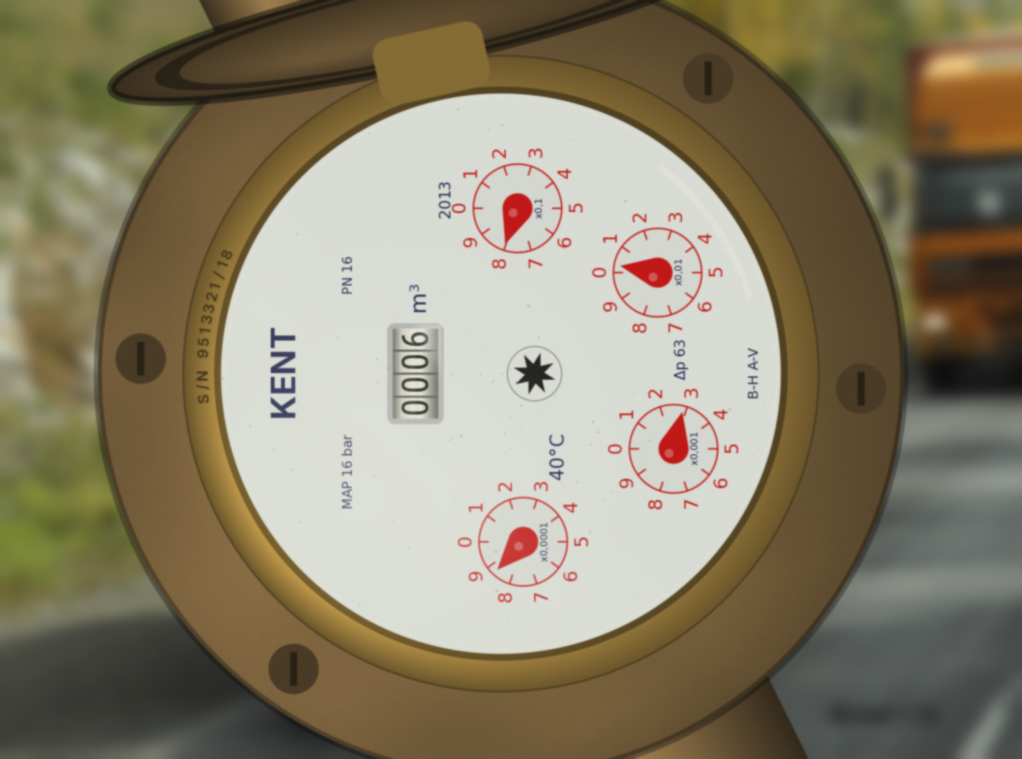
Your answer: 6.8028 m³
